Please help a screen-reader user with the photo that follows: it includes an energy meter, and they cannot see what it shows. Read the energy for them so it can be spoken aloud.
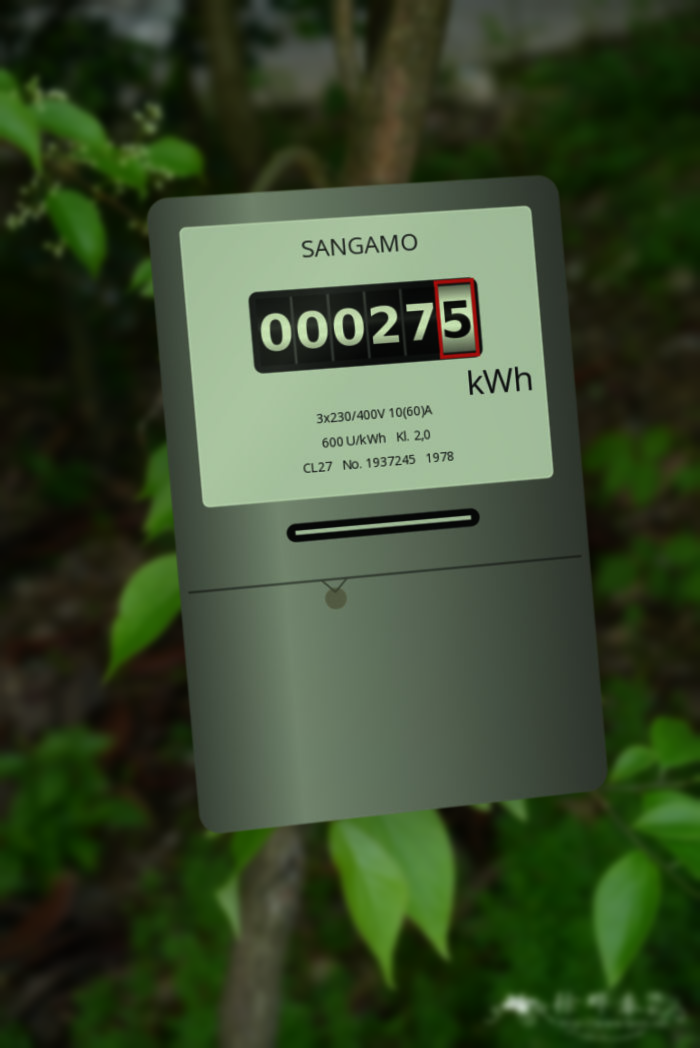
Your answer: 27.5 kWh
